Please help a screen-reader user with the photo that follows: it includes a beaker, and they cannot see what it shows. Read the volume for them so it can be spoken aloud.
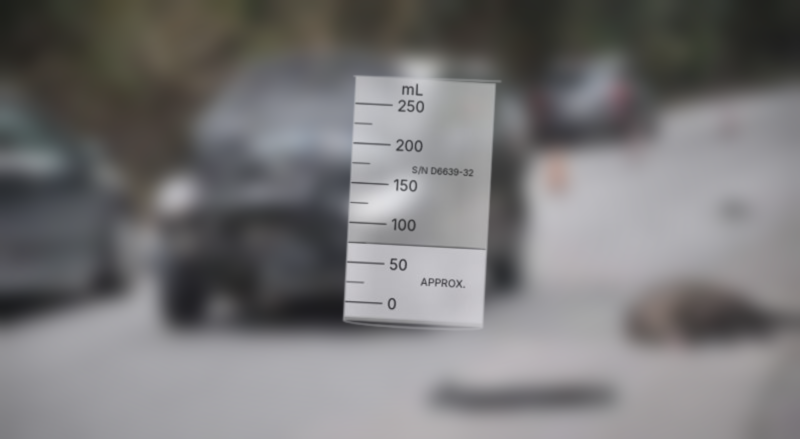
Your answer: 75 mL
